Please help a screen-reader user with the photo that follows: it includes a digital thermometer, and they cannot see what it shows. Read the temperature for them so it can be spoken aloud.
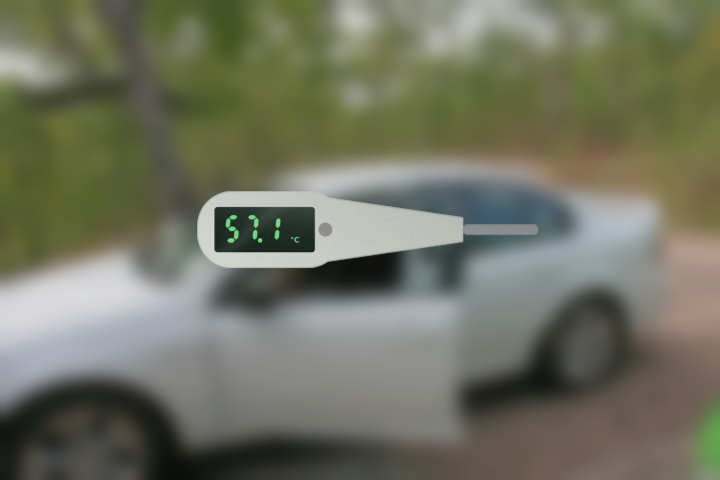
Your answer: 57.1 °C
